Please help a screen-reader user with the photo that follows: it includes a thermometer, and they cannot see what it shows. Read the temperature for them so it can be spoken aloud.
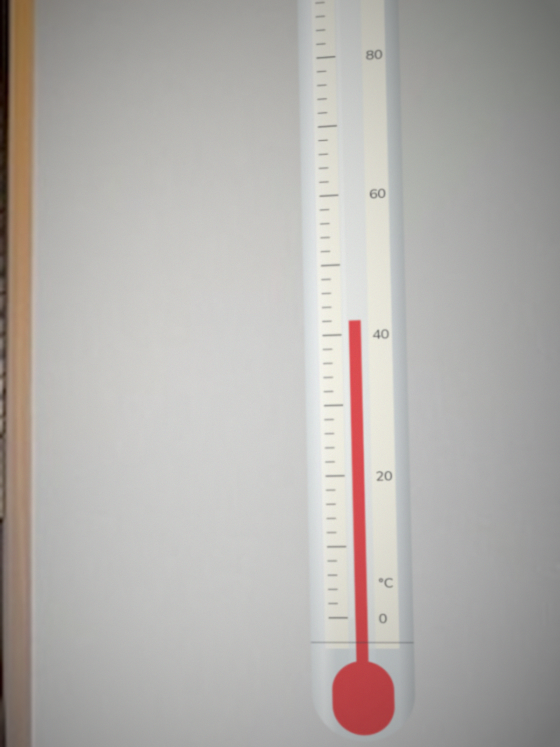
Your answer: 42 °C
